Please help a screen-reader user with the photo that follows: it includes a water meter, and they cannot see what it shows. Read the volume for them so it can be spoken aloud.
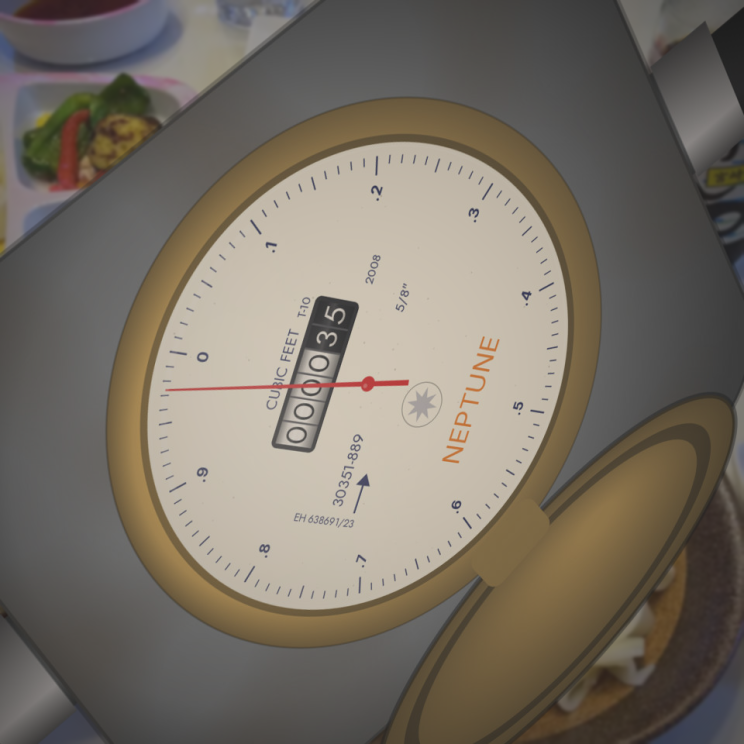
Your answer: 34.97 ft³
